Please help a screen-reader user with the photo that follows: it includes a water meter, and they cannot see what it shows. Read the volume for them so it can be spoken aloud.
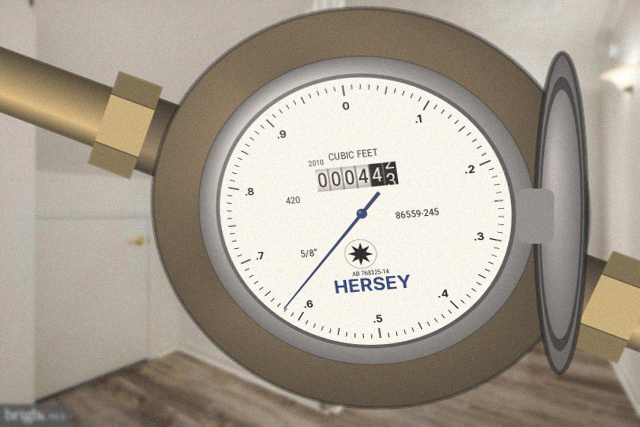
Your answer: 442.62 ft³
